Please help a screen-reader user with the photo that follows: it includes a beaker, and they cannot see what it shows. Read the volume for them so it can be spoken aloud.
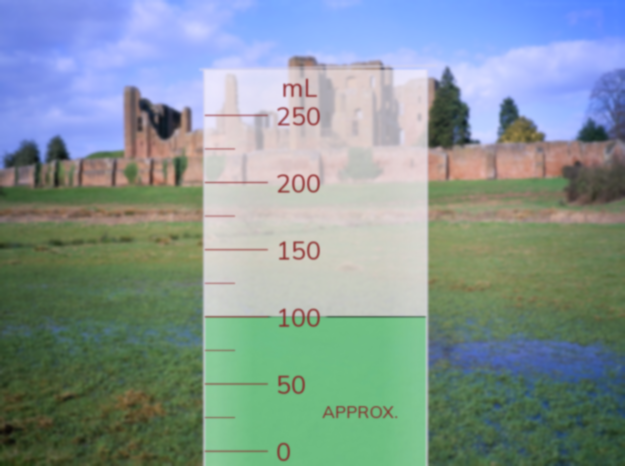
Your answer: 100 mL
